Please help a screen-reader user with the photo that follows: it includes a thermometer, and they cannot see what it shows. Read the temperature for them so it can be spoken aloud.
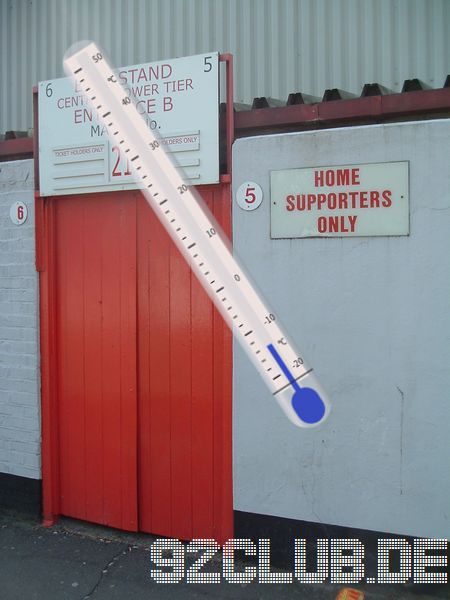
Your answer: -14 °C
